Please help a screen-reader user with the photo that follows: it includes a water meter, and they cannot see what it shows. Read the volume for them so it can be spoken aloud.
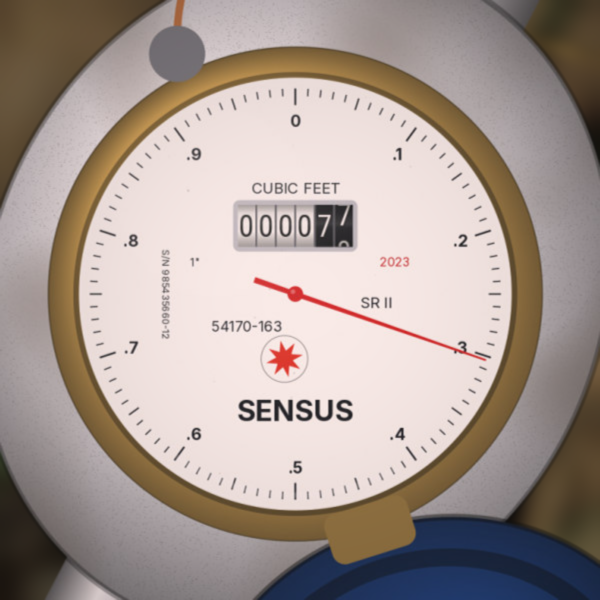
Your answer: 77.30 ft³
